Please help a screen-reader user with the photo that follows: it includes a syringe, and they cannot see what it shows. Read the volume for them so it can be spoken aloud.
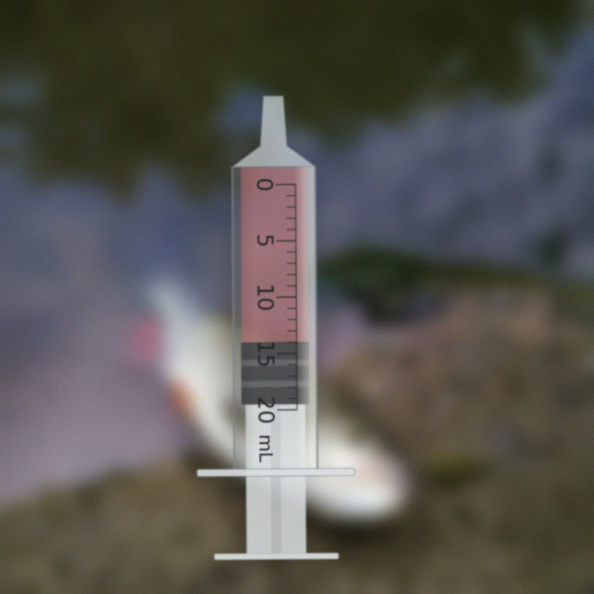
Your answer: 14 mL
